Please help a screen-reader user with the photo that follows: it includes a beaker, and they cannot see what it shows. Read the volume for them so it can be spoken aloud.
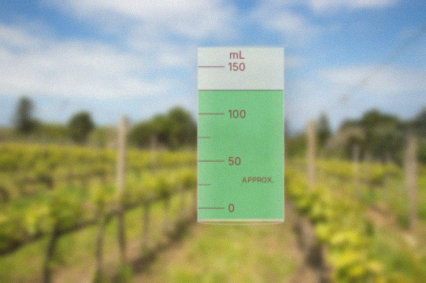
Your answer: 125 mL
